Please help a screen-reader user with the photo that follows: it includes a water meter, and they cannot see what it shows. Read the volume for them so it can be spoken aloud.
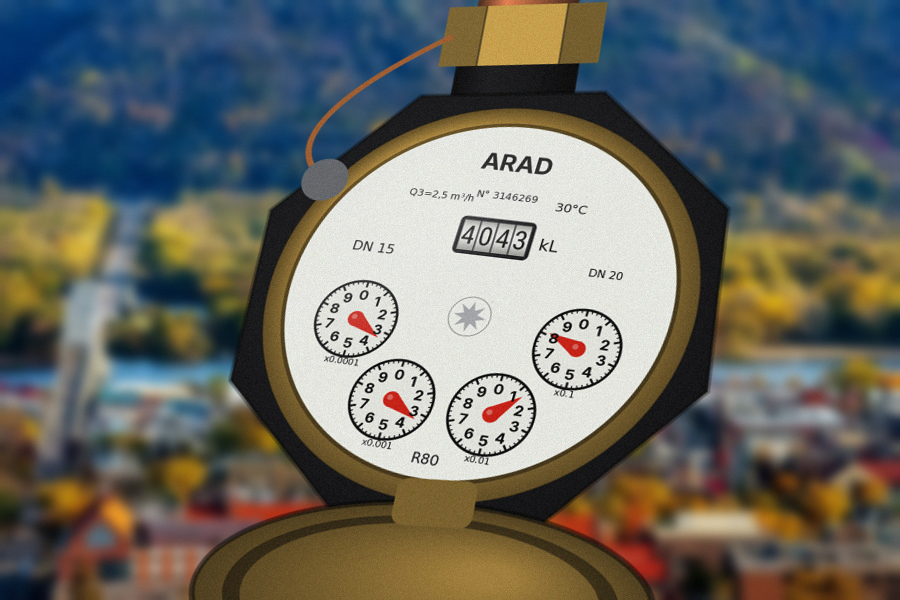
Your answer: 4043.8133 kL
